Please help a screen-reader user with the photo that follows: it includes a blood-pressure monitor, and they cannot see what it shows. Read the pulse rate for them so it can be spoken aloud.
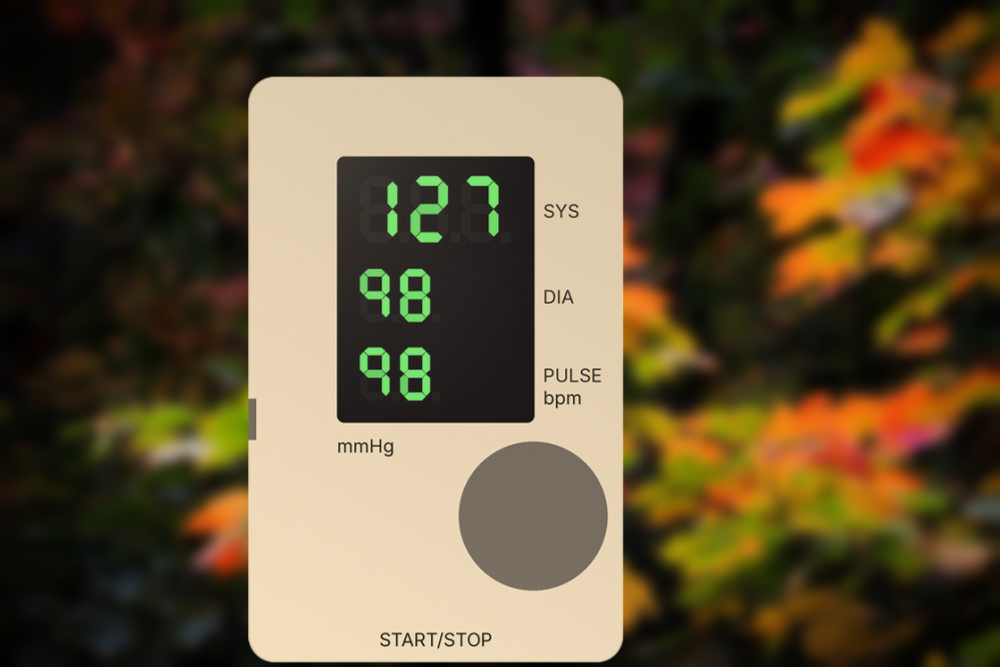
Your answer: 98 bpm
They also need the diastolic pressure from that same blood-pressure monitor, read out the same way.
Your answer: 98 mmHg
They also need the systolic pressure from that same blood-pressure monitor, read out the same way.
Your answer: 127 mmHg
